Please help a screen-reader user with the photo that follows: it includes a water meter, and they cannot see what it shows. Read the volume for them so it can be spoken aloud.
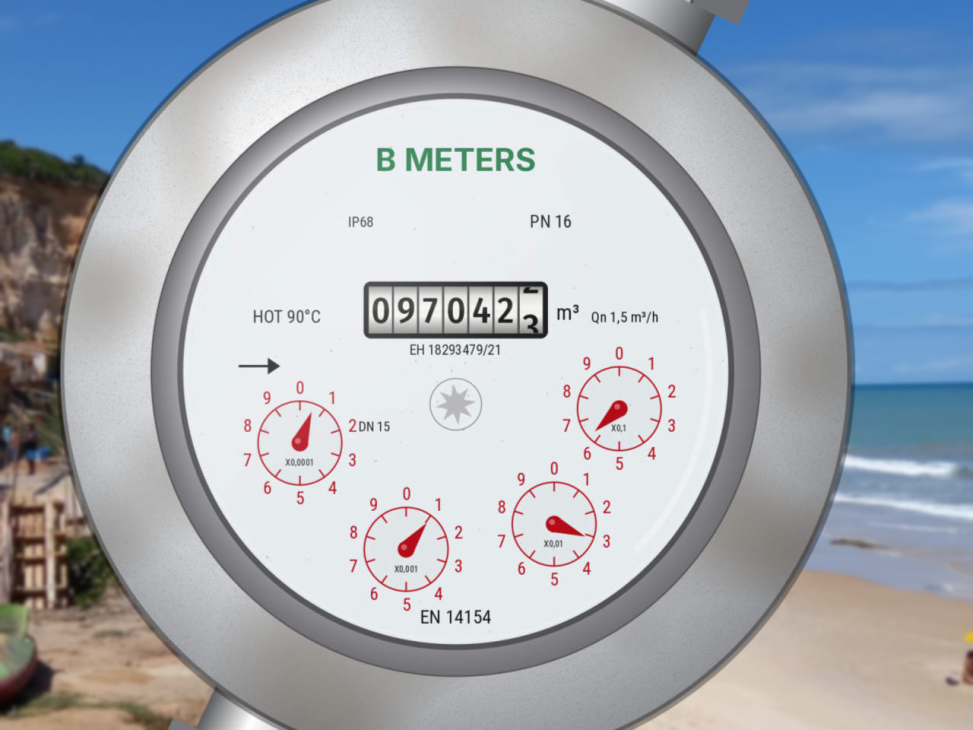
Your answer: 970422.6310 m³
